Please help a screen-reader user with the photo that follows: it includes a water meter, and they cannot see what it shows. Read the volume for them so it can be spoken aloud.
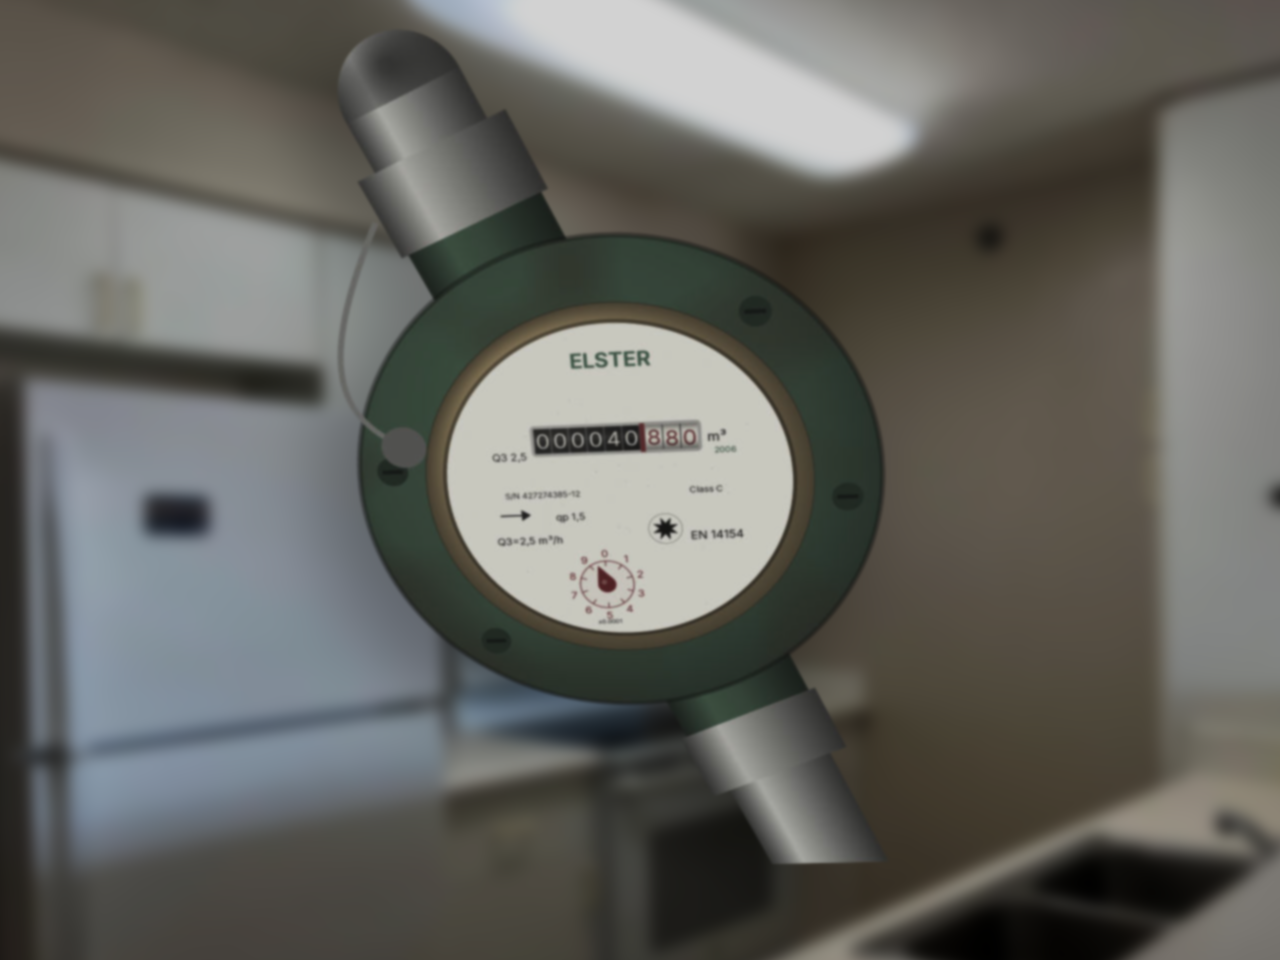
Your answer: 40.8799 m³
